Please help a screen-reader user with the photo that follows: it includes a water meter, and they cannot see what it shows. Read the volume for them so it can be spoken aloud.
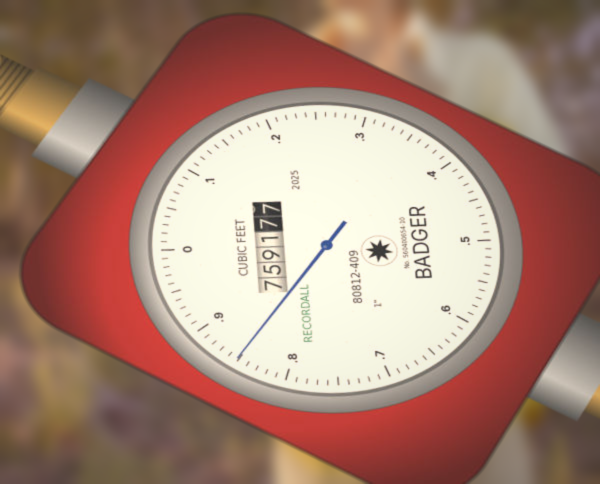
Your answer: 759176.85 ft³
